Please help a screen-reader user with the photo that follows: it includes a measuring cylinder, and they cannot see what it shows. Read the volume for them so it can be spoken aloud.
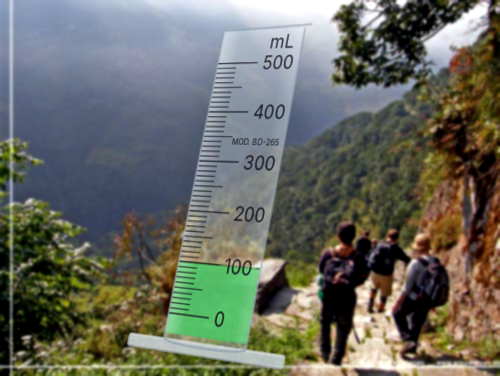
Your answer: 100 mL
